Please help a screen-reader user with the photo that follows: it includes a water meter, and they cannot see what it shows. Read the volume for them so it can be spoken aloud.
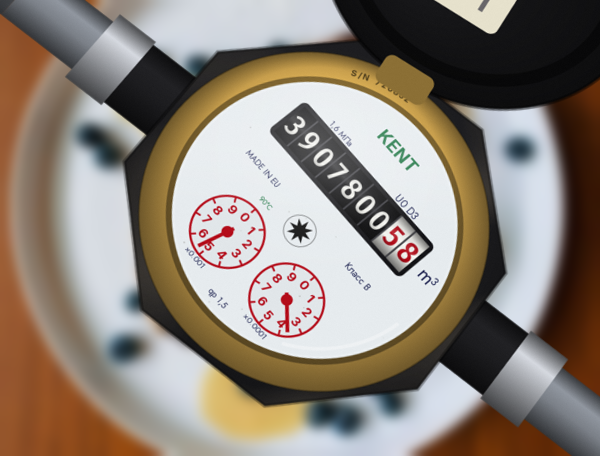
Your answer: 3907800.5853 m³
